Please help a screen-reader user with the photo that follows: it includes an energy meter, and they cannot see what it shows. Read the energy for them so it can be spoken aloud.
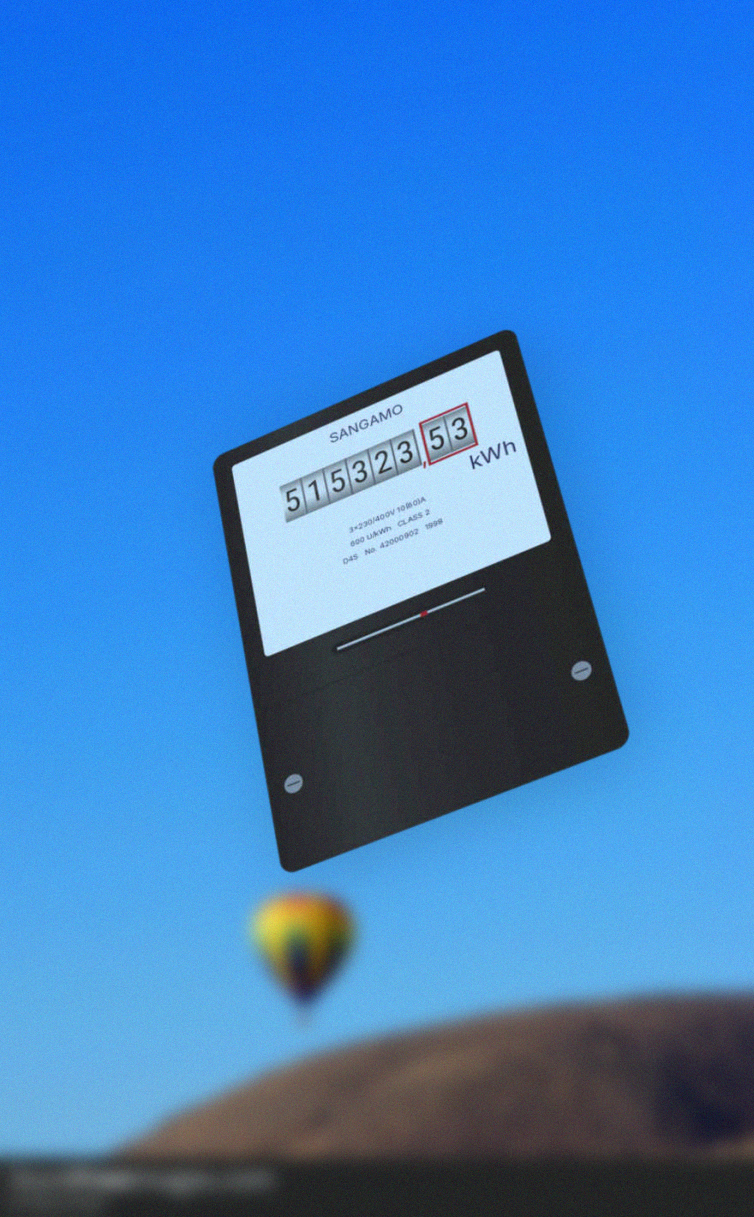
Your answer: 515323.53 kWh
